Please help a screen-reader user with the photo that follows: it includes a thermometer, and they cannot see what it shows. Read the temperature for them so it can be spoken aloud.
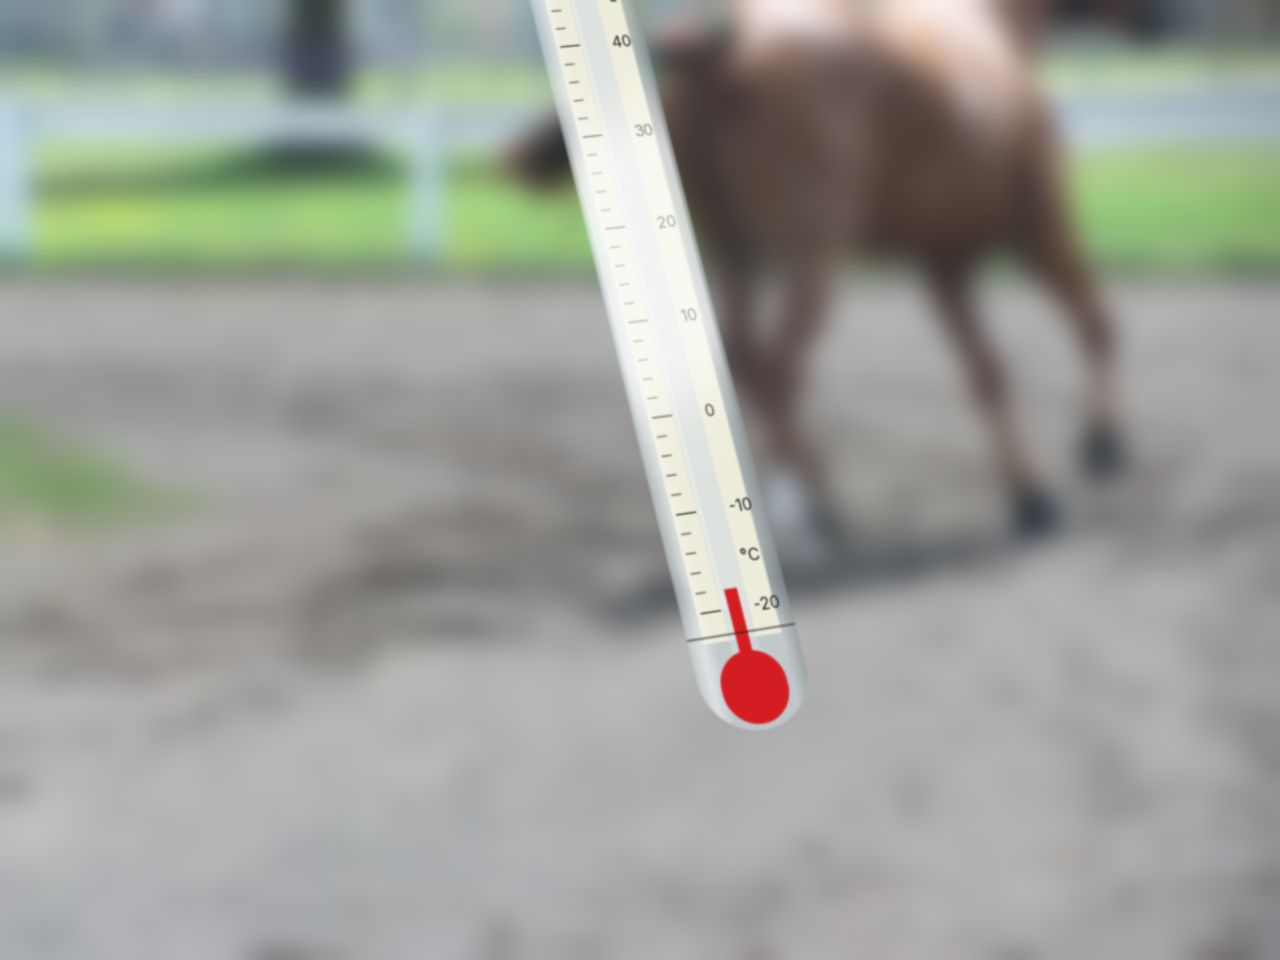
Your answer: -18 °C
